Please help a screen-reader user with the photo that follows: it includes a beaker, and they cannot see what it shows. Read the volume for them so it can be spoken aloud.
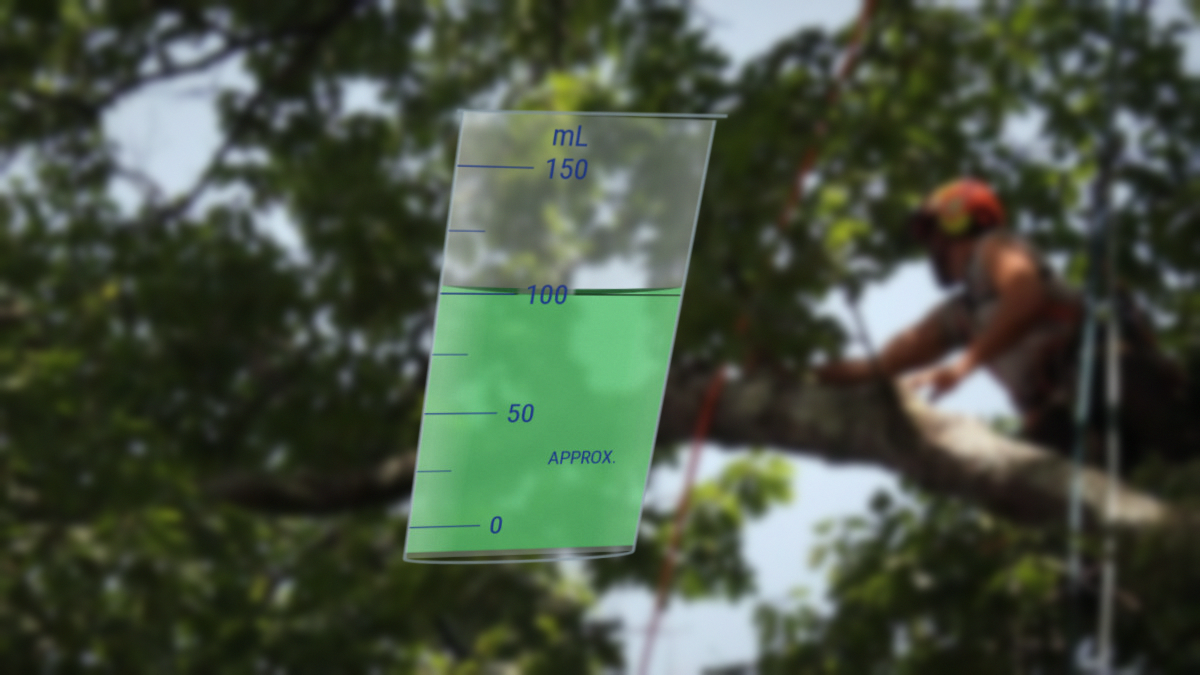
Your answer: 100 mL
